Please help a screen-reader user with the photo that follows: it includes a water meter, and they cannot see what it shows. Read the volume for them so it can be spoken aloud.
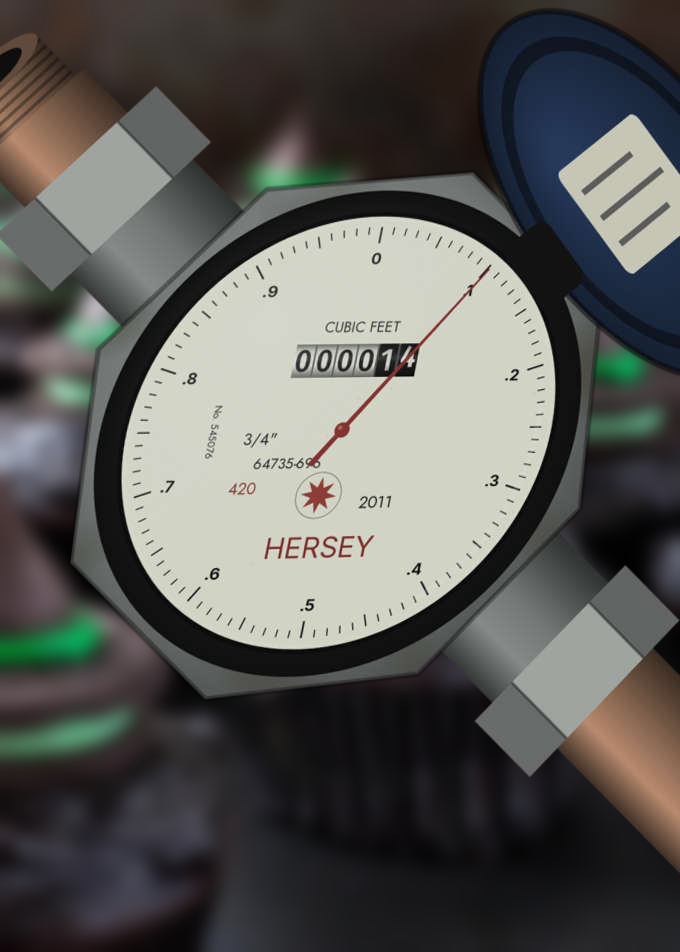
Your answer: 14.10 ft³
